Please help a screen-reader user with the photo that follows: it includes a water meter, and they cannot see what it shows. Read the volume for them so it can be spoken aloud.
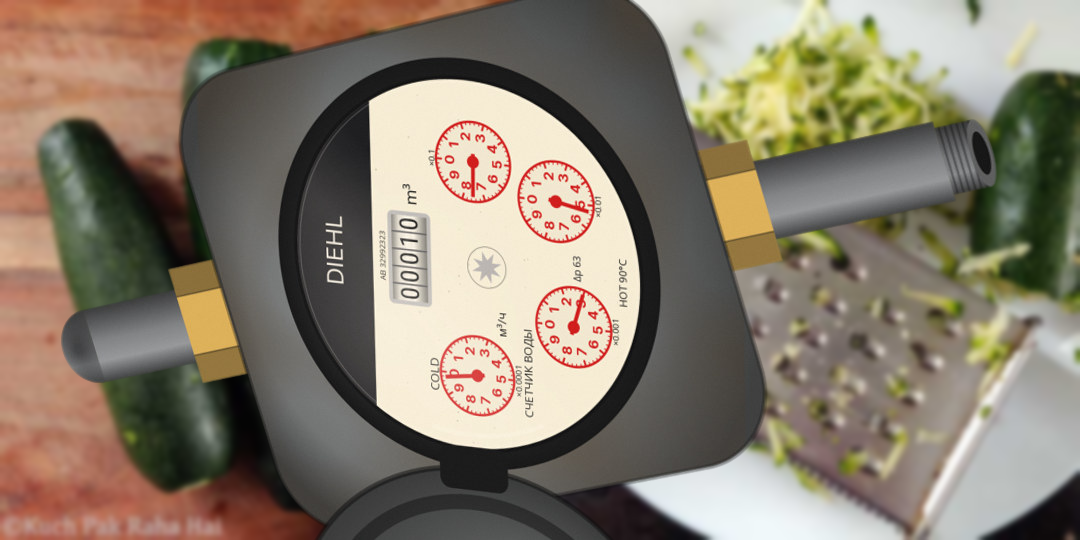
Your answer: 10.7529 m³
